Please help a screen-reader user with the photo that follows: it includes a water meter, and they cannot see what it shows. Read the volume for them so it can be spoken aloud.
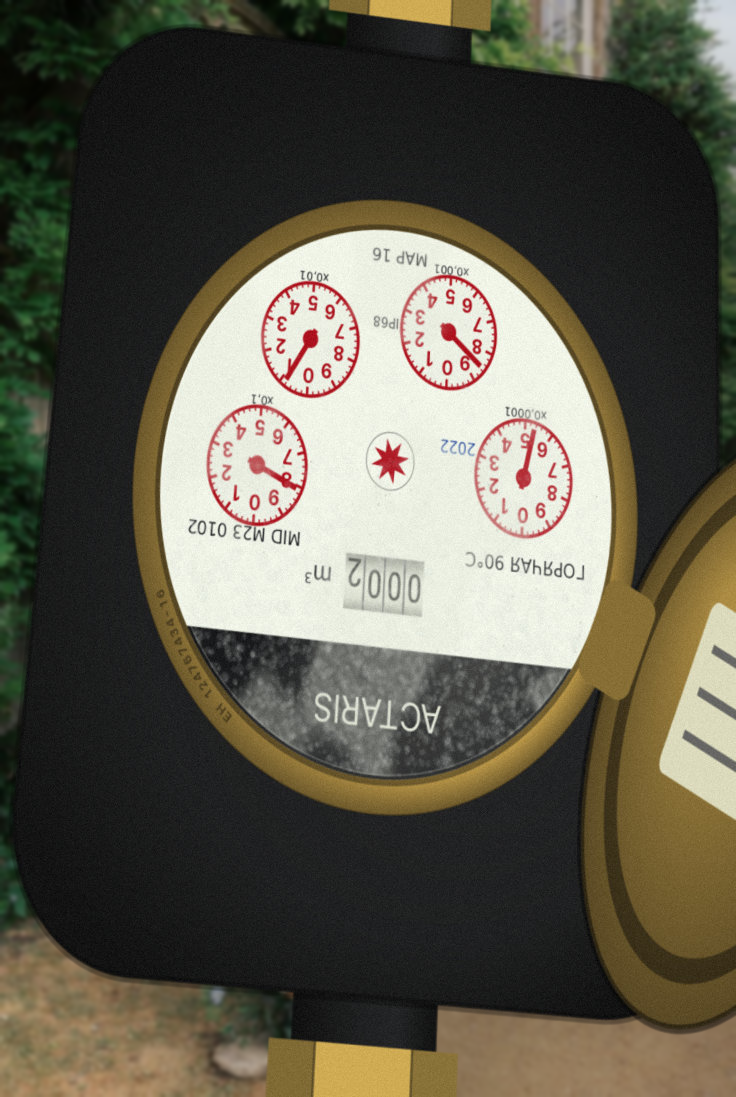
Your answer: 1.8085 m³
